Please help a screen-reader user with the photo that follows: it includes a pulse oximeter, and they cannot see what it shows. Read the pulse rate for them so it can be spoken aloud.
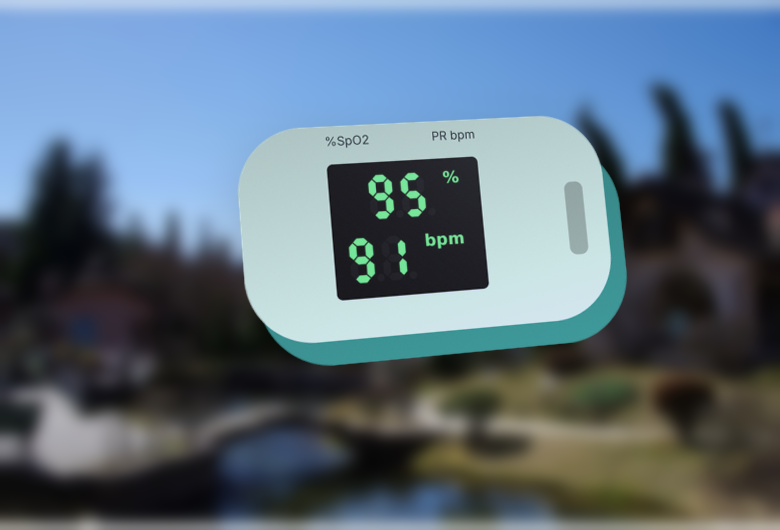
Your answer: 91 bpm
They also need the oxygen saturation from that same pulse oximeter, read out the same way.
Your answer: 95 %
